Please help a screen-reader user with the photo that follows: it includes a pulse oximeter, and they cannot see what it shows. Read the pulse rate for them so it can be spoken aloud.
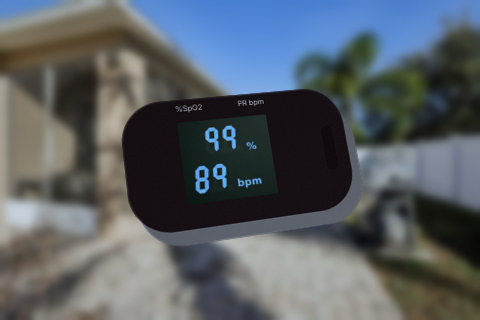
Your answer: 89 bpm
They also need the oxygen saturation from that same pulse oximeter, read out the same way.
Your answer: 99 %
